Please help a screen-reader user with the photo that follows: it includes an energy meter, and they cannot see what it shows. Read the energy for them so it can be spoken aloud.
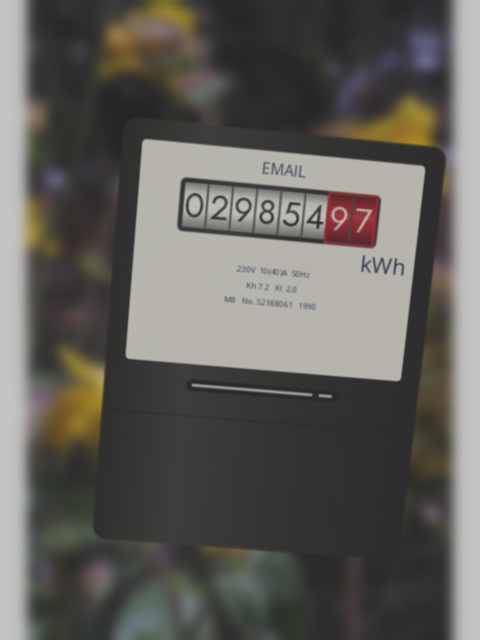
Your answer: 29854.97 kWh
